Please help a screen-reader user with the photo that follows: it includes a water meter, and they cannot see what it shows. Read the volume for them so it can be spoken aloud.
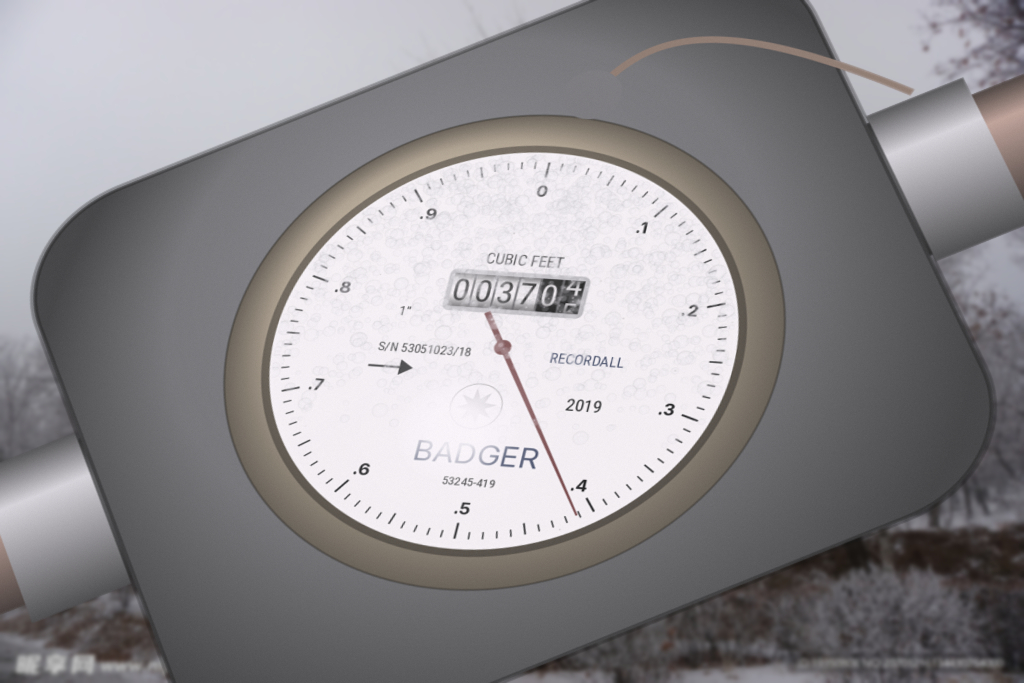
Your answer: 3704.41 ft³
